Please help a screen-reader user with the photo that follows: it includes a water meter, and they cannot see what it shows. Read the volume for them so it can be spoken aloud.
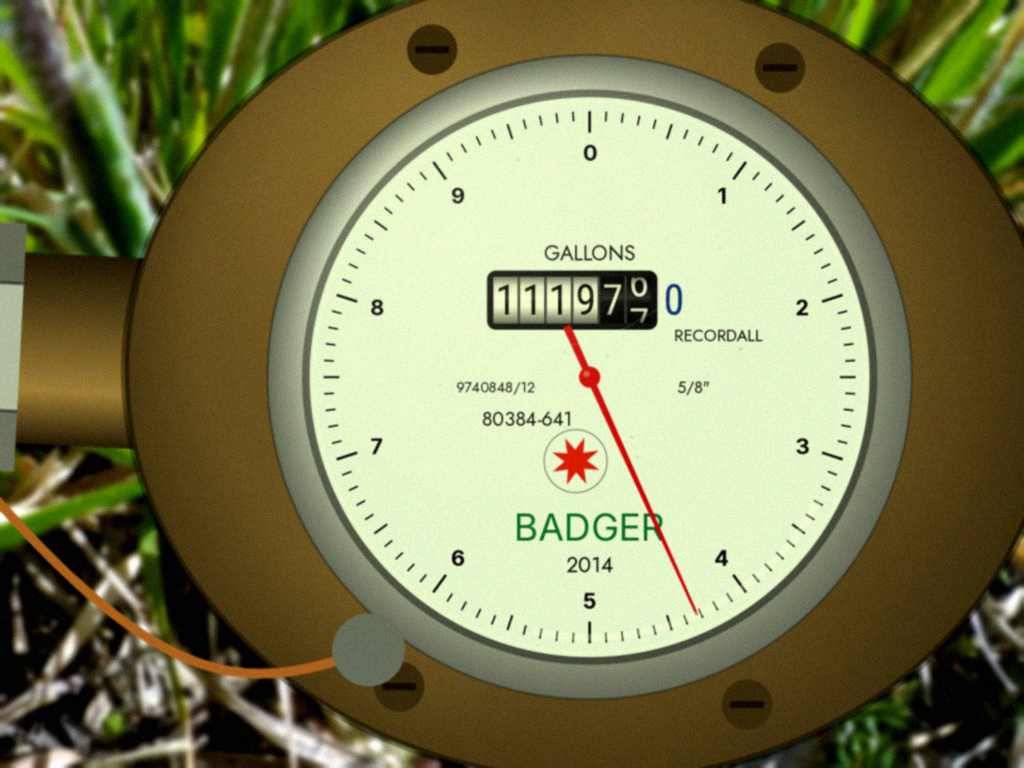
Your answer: 1119764.3 gal
